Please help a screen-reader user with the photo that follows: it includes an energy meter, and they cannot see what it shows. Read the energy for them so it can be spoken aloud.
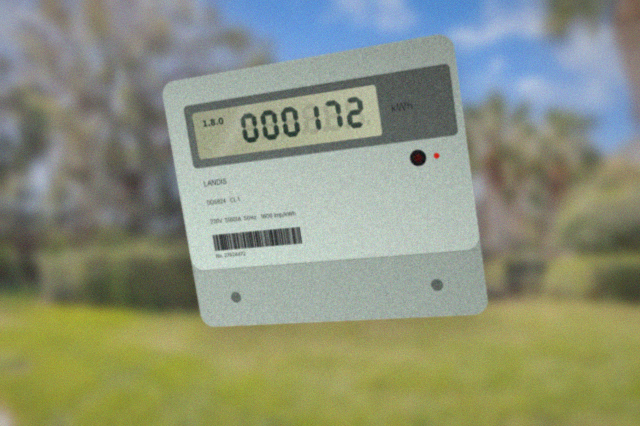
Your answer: 172 kWh
